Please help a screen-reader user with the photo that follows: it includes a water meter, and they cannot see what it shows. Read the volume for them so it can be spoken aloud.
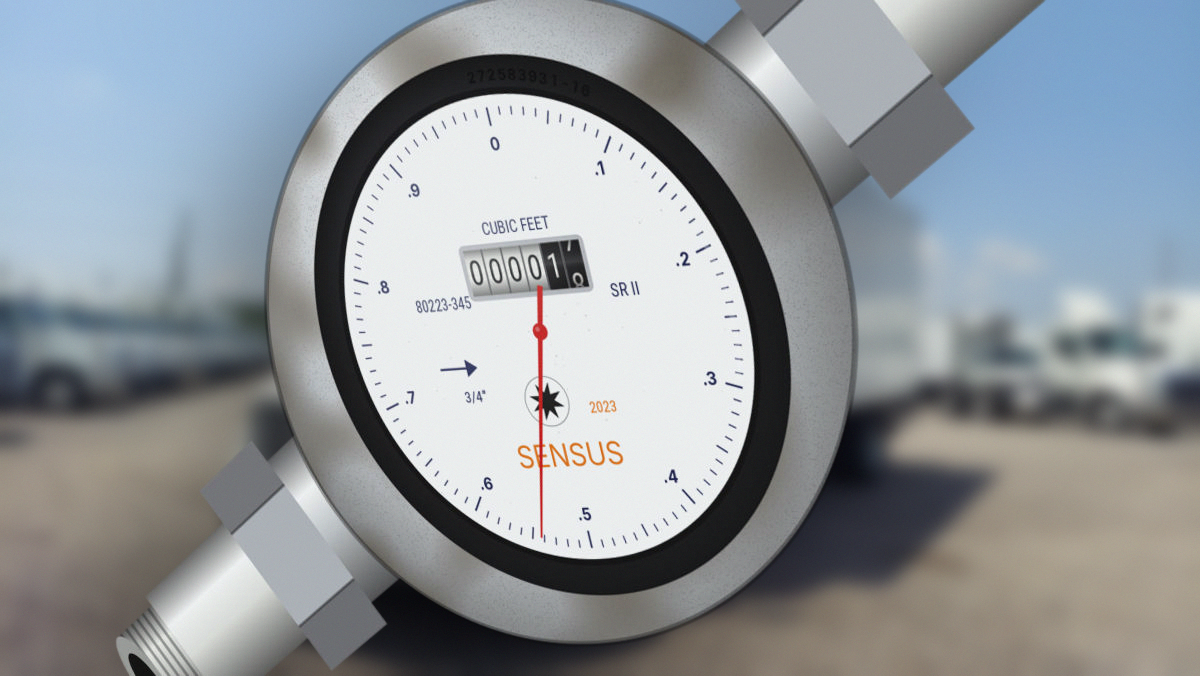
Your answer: 17.54 ft³
